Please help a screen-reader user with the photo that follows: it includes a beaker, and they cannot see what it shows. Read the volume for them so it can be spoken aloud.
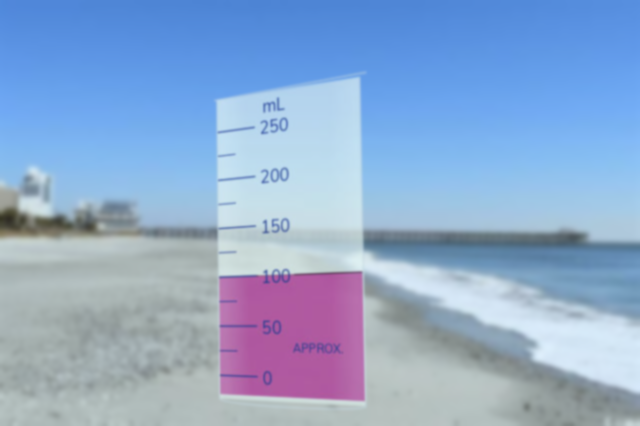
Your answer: 100 mL
